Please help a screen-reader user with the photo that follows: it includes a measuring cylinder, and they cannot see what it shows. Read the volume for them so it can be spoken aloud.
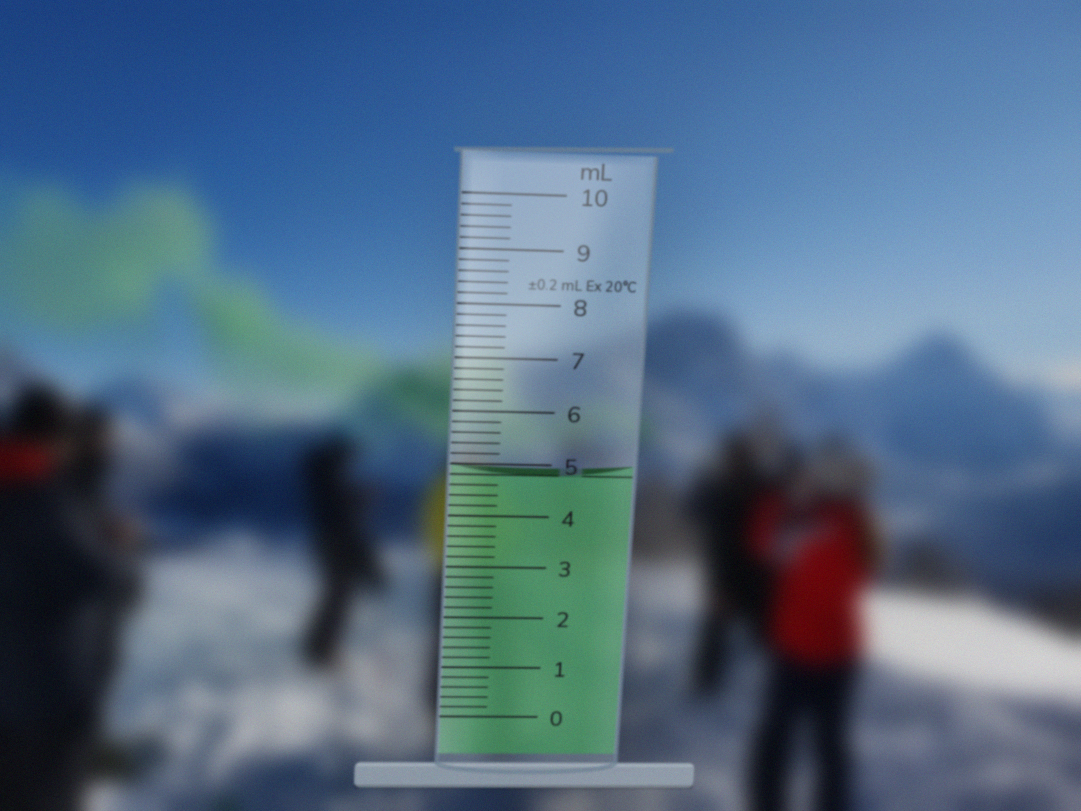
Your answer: 4.8 mL
